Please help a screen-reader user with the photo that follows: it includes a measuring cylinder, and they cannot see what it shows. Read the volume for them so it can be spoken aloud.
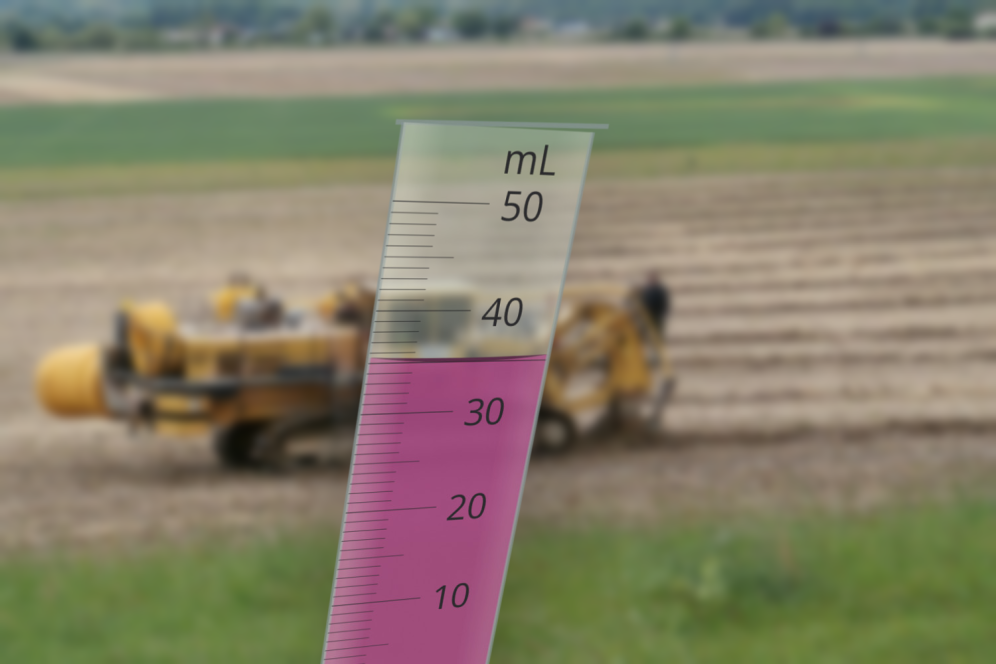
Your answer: 35 mL
